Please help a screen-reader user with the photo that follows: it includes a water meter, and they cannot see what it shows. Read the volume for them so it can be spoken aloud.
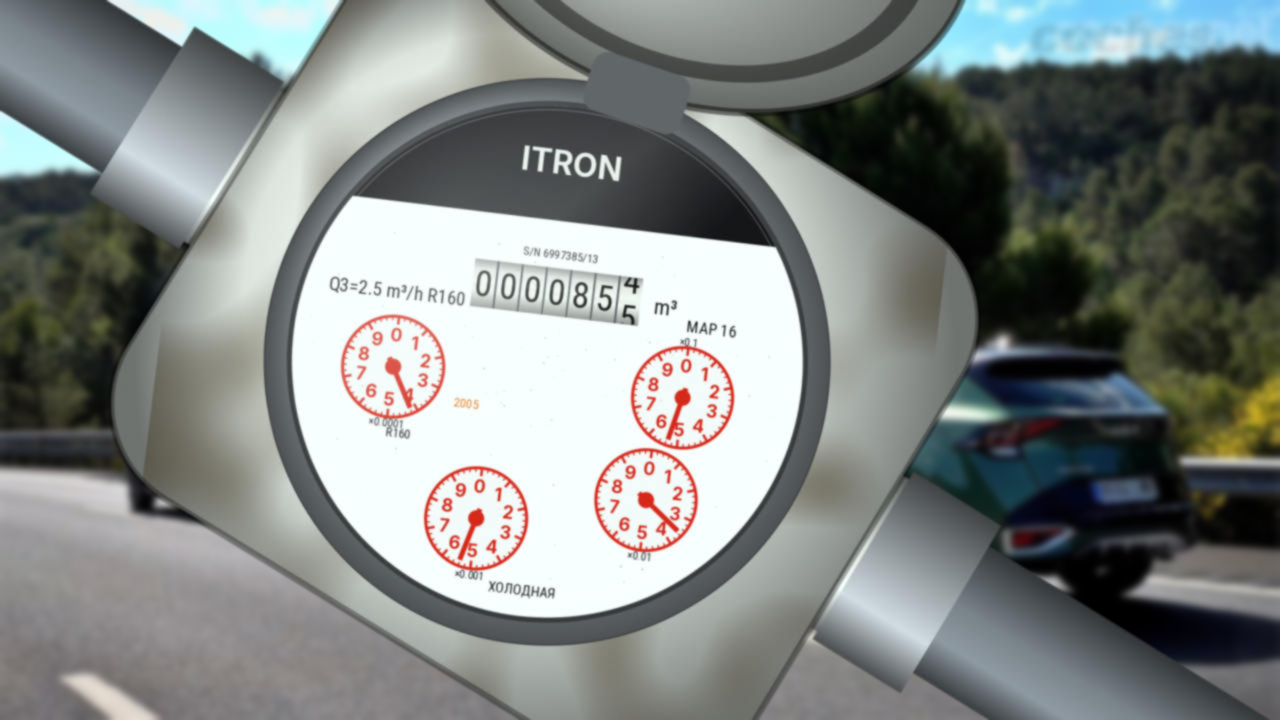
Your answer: 854.5354 m³
